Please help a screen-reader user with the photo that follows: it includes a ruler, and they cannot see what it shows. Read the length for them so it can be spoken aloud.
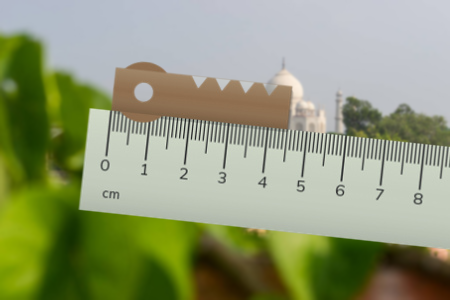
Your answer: 4.5 cm
